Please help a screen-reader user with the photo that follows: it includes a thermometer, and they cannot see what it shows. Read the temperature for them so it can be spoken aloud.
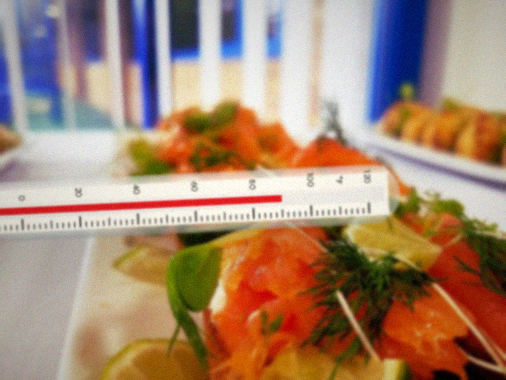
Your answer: 90 °F
